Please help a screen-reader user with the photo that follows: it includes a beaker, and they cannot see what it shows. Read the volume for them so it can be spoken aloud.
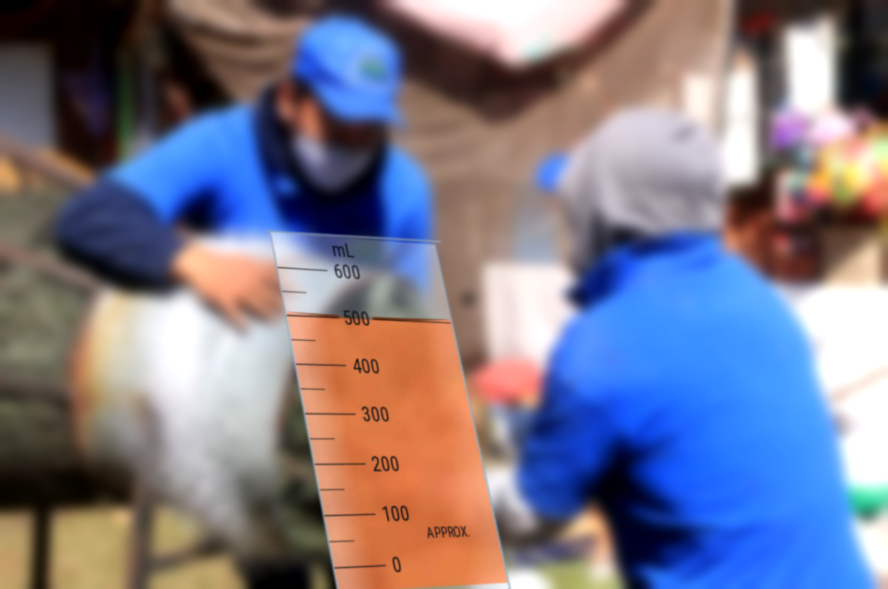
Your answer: 500 mL
